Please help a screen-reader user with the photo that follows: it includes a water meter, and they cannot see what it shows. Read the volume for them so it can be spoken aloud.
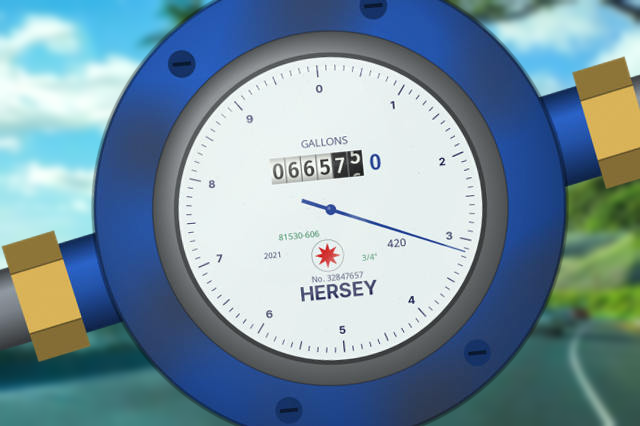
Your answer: 665753.1 gal
